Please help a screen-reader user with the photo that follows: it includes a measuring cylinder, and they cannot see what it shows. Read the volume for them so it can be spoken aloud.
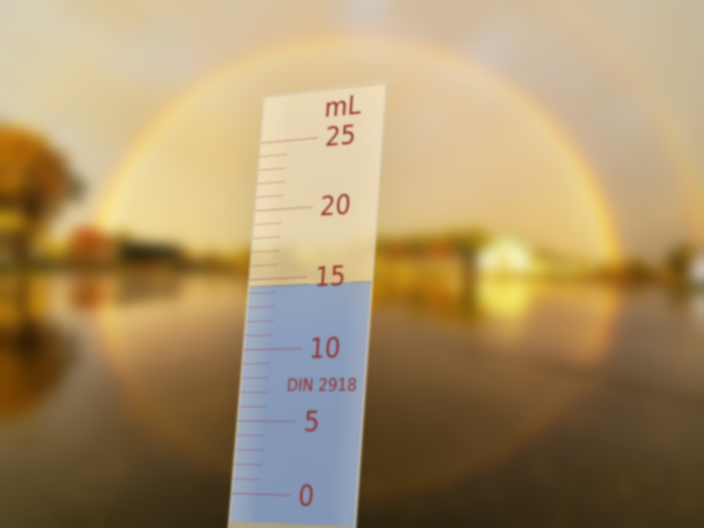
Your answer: 14.5 mL
